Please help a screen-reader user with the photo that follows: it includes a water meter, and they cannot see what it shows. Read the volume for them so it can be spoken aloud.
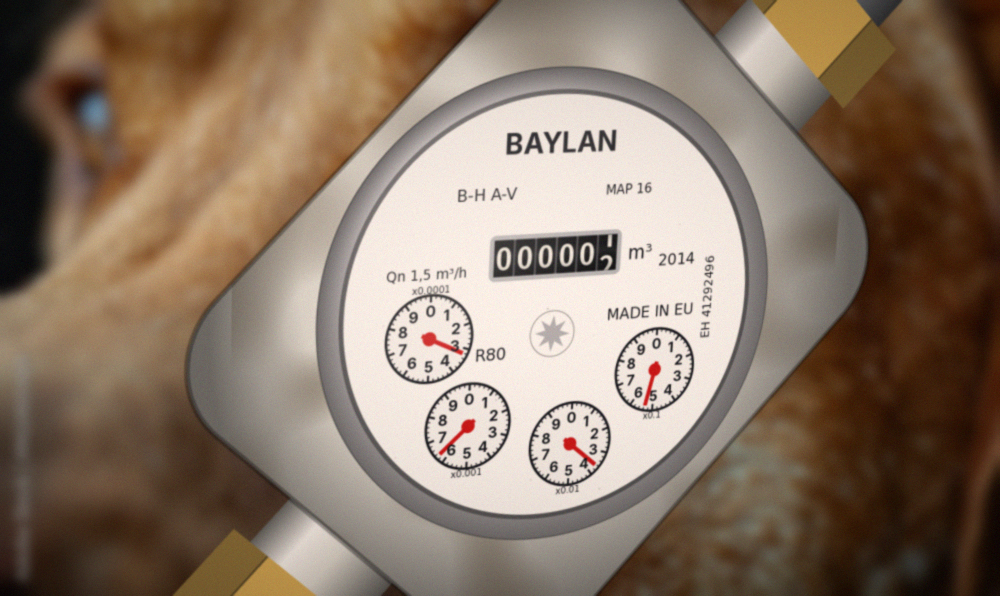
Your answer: 1.5363 m³
